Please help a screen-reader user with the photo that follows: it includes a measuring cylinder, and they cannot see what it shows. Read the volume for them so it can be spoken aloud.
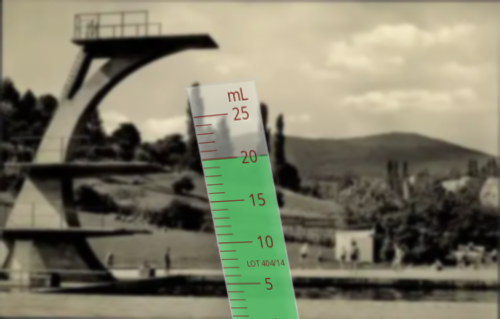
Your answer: 20 mL
